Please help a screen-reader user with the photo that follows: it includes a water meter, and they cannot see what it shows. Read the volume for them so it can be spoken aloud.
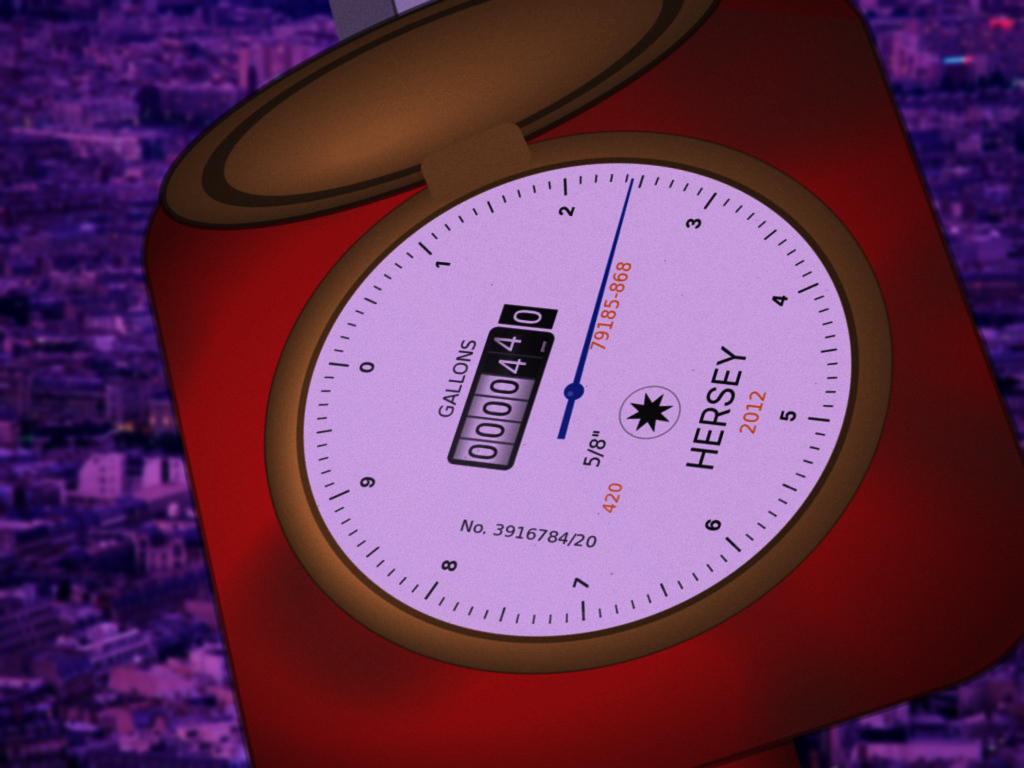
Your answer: 442.4 gal
